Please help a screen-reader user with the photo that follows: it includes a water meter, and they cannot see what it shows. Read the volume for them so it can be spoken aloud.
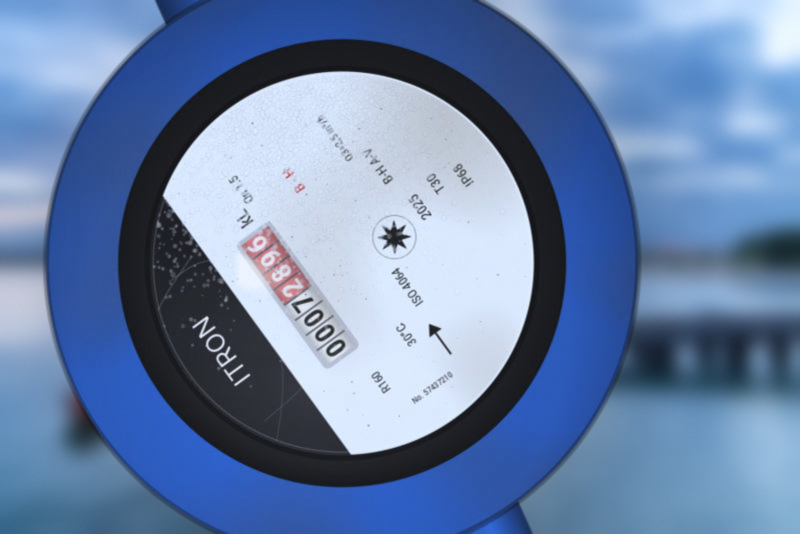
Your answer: 7.2896 kL
